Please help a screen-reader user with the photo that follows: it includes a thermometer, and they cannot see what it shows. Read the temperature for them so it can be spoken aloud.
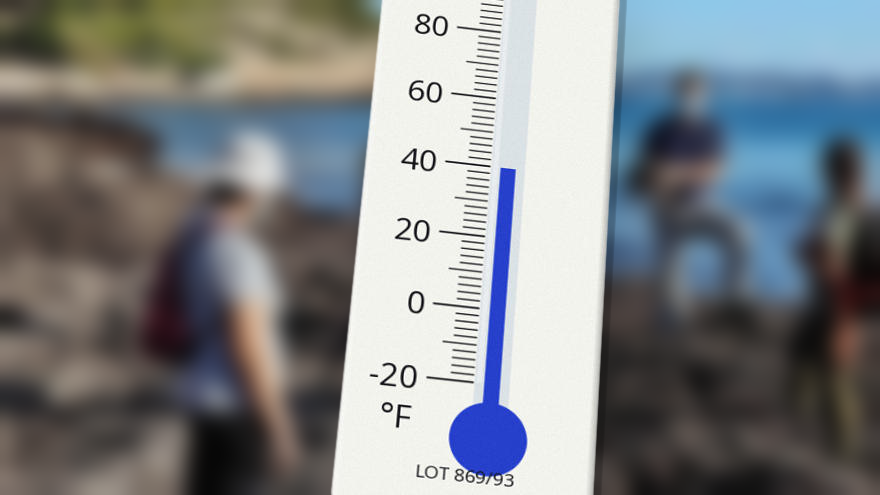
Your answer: 40 °F
